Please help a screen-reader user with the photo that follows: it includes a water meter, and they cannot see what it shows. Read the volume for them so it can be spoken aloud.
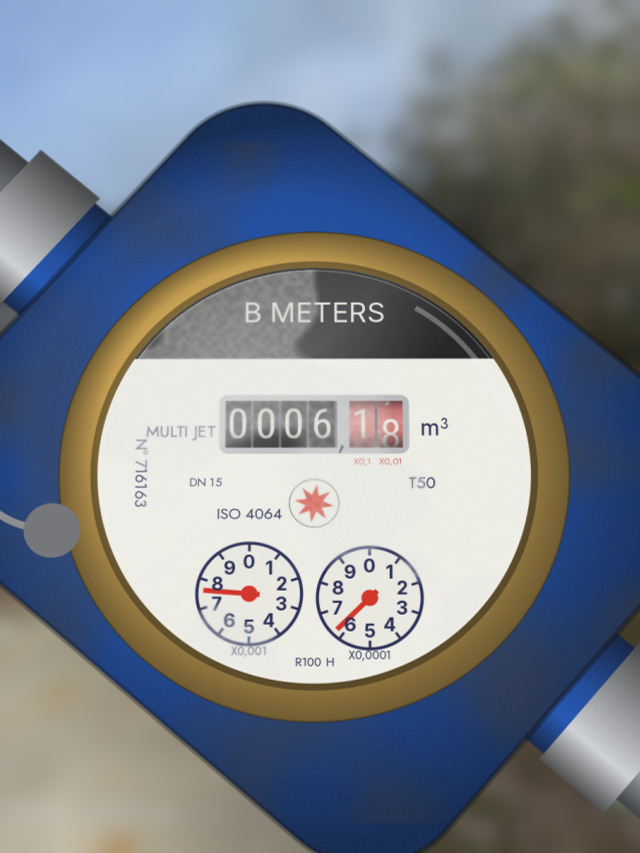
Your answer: 6.1776 m³
